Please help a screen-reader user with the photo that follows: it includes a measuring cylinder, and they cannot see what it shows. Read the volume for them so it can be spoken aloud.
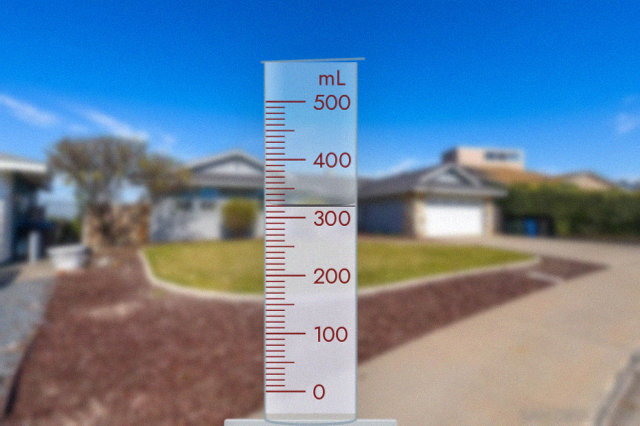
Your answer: 320 mL
